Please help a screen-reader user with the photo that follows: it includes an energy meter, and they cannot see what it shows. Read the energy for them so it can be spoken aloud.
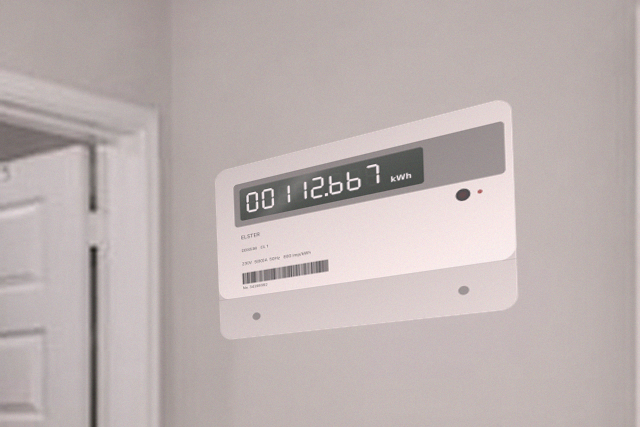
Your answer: 112.667 kWh
